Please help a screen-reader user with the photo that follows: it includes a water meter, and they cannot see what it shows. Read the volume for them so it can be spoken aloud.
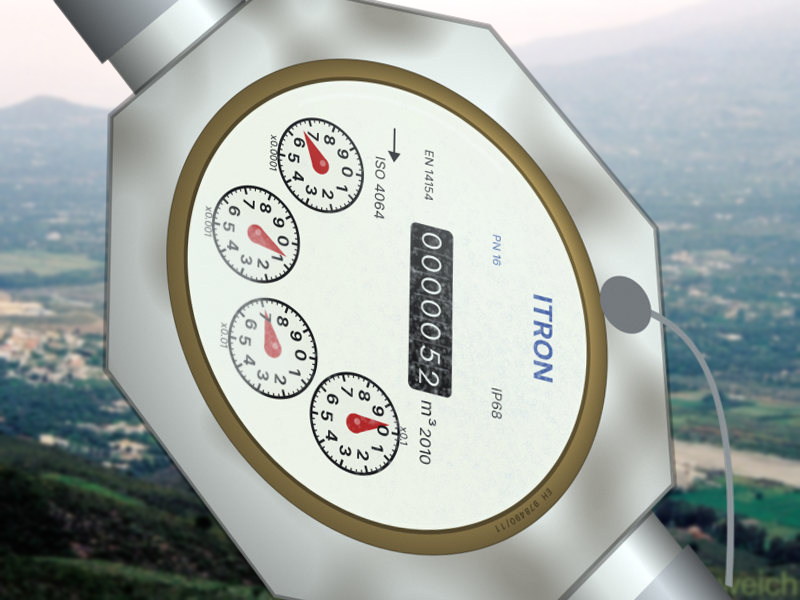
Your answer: 51.9706 m³
